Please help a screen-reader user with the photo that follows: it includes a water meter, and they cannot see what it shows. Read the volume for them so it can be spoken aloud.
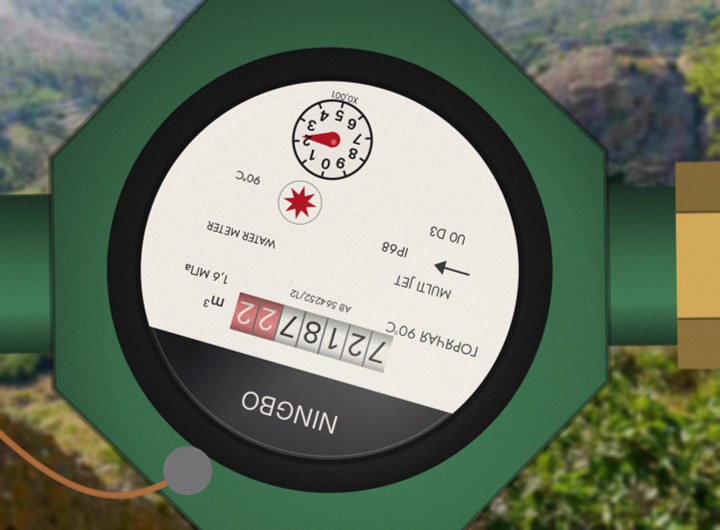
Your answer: 72187.222 m³
